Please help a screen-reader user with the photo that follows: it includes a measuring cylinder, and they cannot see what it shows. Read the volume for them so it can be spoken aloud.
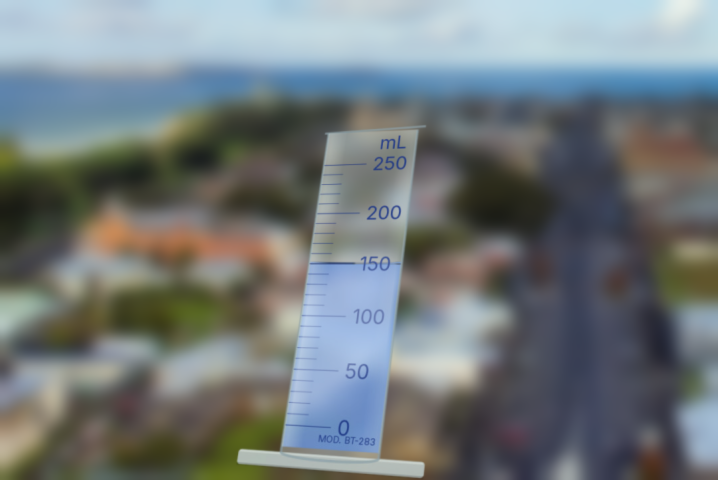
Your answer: 150 mL
